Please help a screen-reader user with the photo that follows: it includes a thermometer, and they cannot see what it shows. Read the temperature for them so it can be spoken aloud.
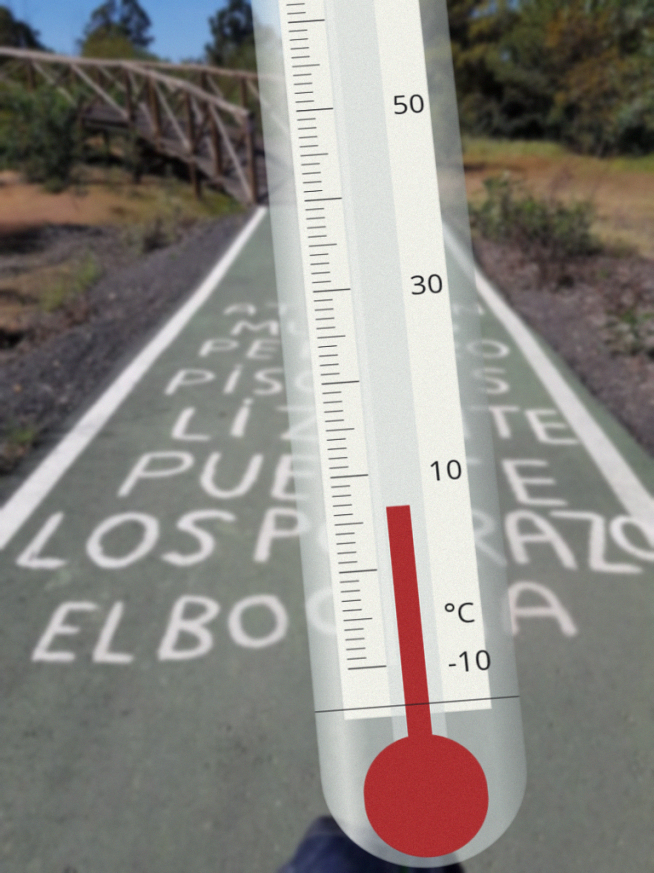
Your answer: 6.5 °C
